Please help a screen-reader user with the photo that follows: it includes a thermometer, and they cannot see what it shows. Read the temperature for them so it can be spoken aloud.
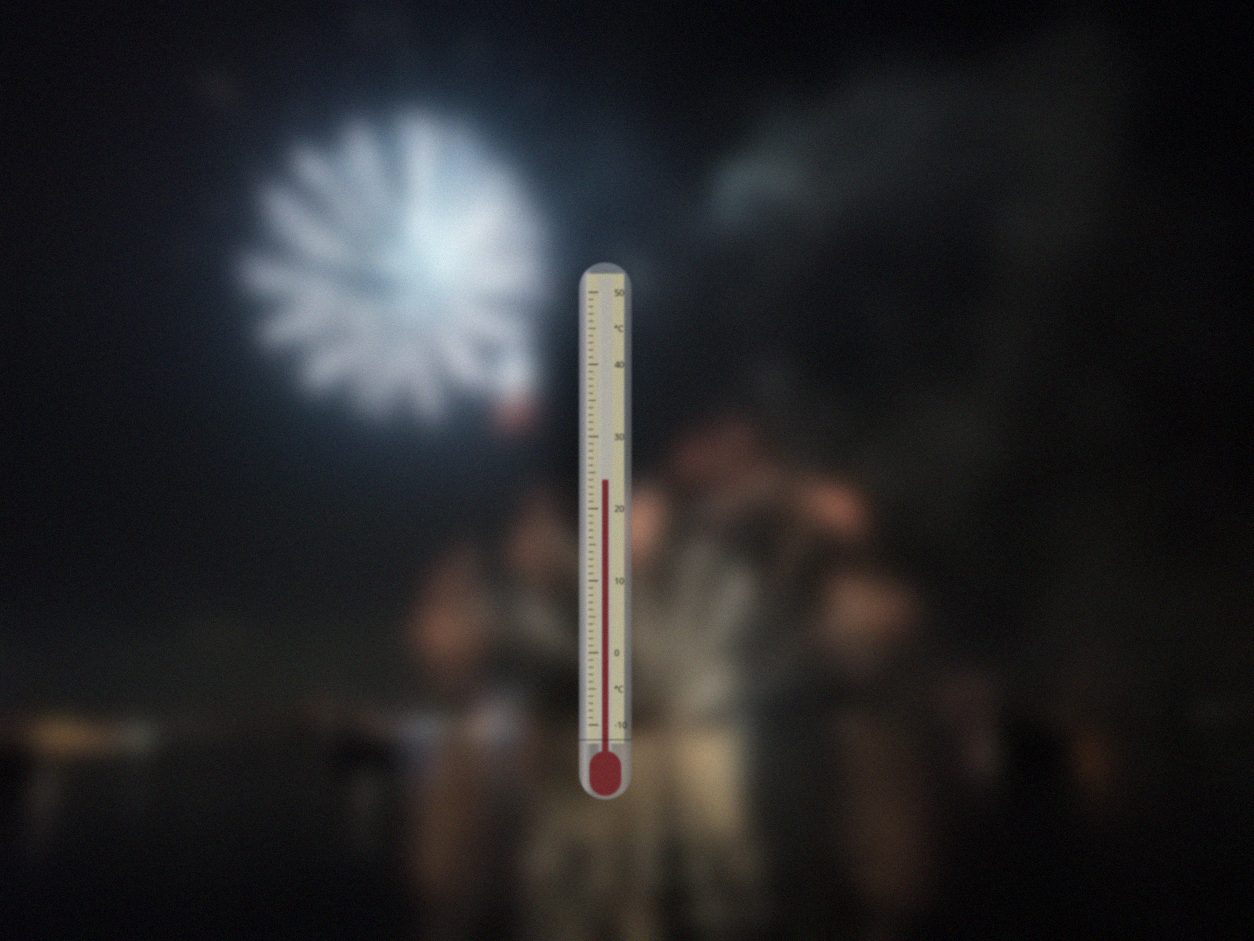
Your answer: 24 °C
